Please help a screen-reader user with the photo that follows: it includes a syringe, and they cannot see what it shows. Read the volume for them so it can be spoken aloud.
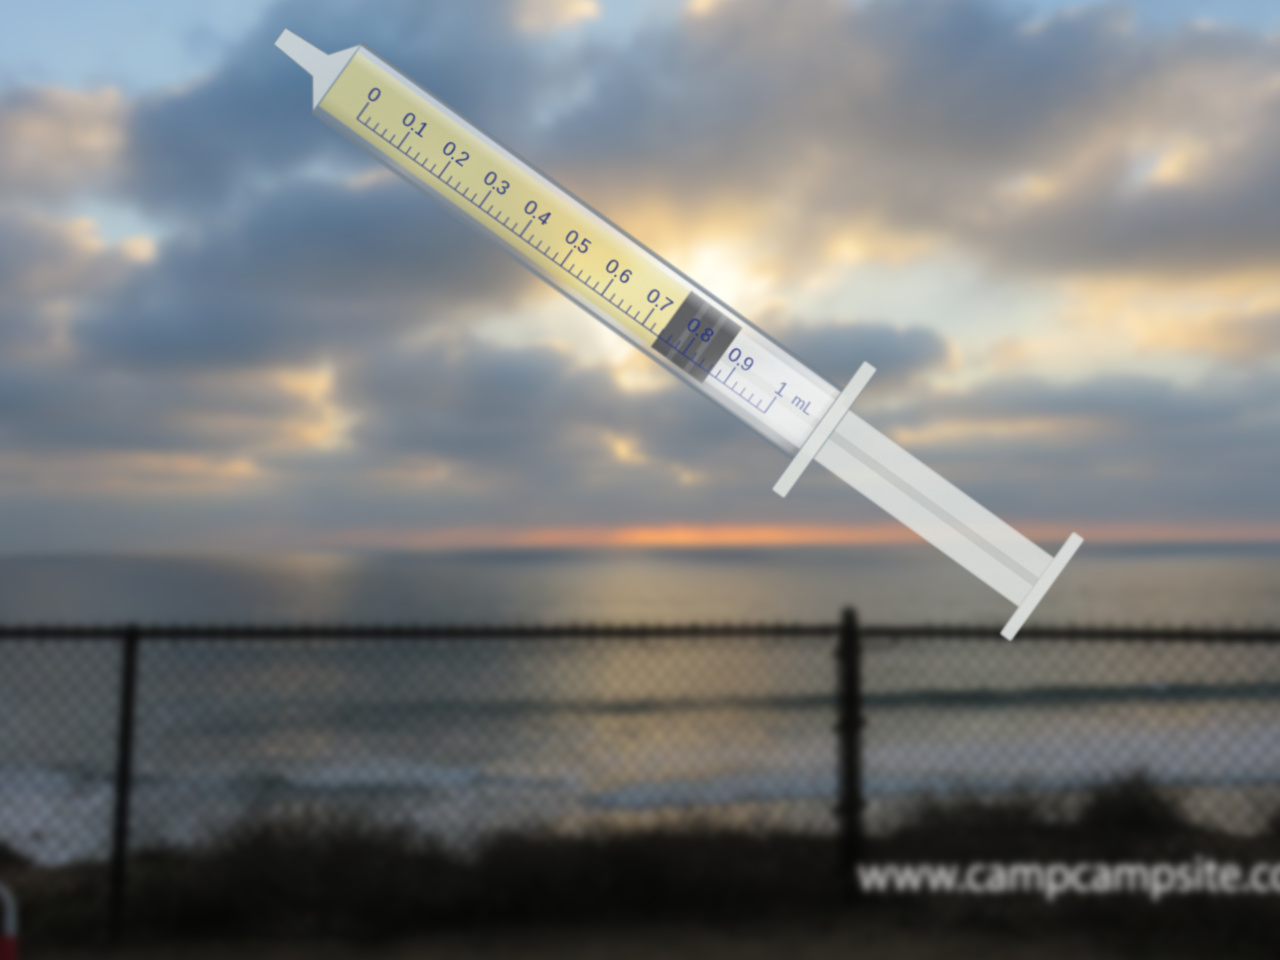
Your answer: 0.74 mL
